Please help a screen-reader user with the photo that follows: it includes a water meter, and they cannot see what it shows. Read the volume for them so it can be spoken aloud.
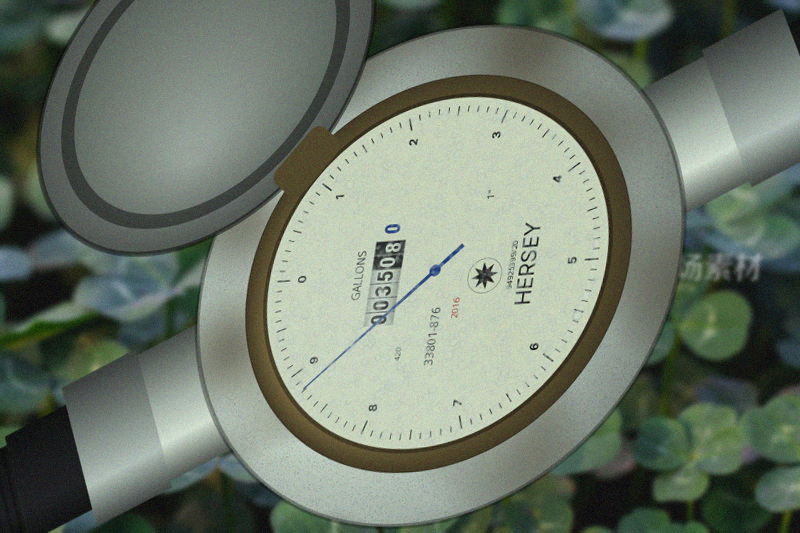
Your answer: 35078.8 gal
